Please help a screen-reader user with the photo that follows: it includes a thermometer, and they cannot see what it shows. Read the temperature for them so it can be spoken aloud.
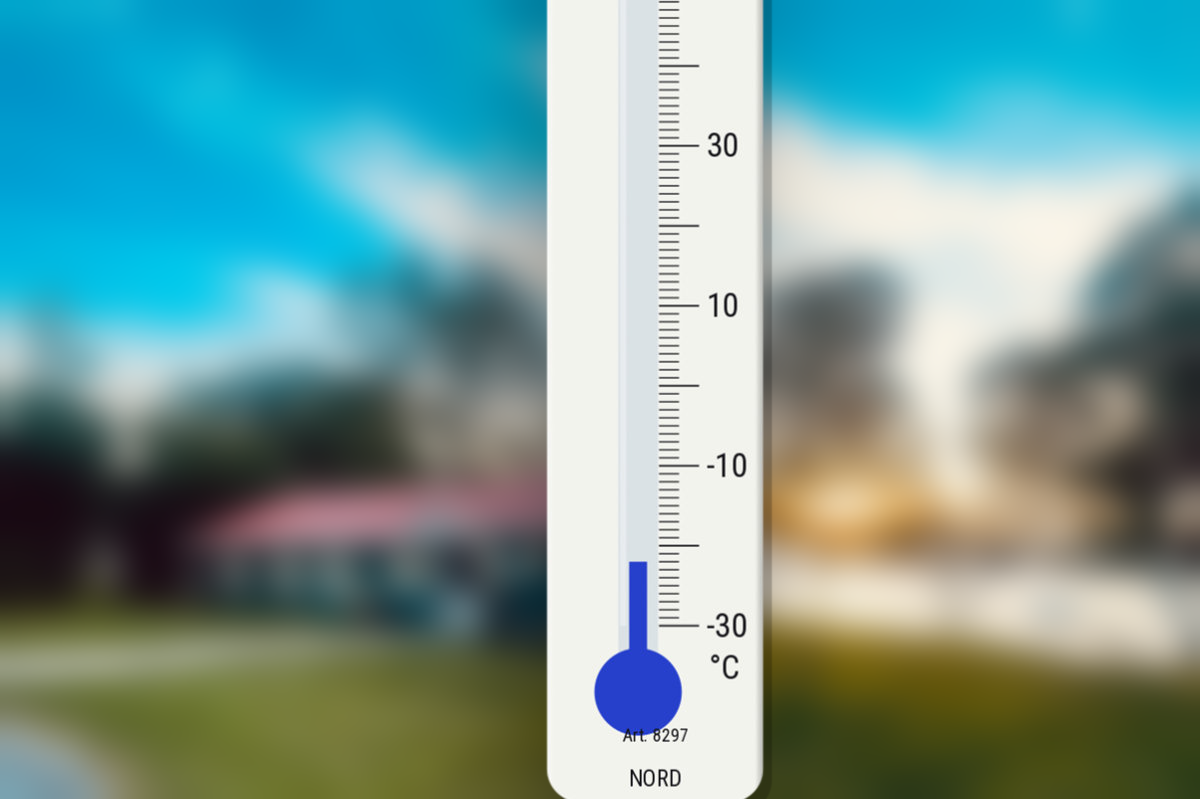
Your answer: -22 °C
